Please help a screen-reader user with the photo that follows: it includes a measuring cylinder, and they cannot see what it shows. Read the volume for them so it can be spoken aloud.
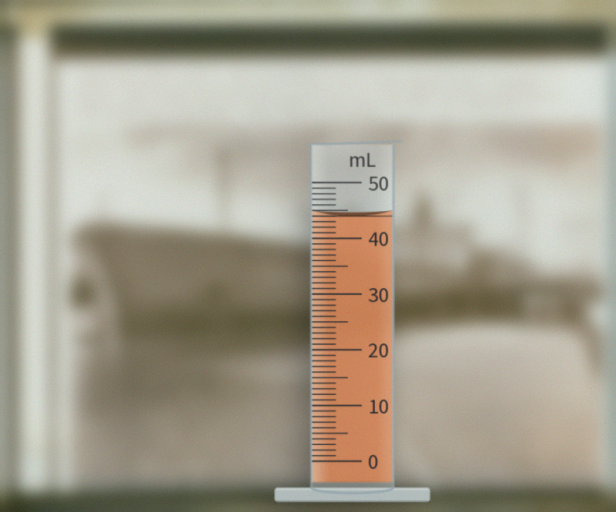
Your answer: 44 mL
